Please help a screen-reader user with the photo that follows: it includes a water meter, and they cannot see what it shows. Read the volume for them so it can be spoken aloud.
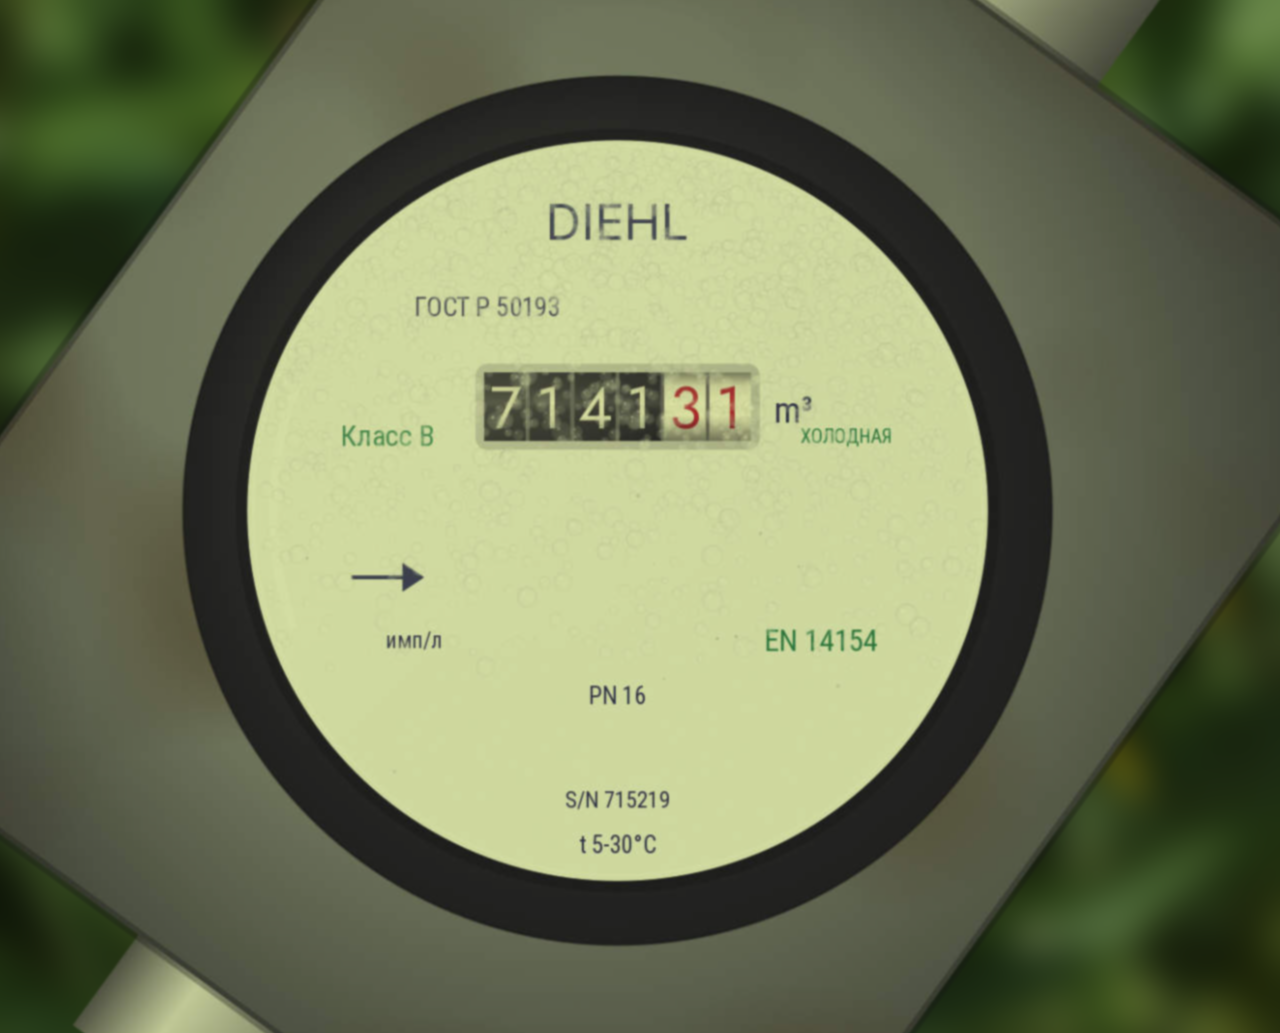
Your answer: 7141.31 m³
